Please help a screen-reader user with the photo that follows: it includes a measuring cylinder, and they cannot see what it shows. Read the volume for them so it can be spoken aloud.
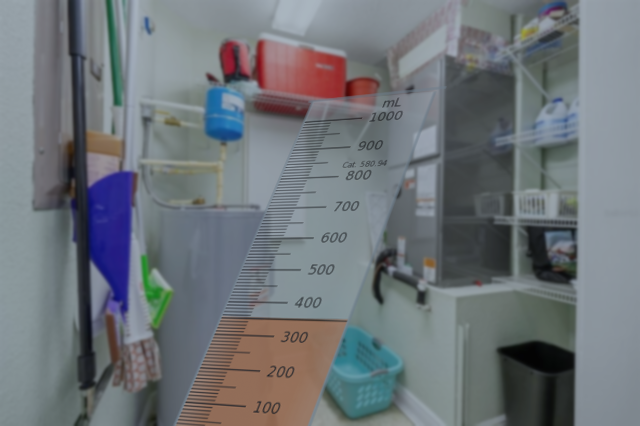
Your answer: 350 mL
